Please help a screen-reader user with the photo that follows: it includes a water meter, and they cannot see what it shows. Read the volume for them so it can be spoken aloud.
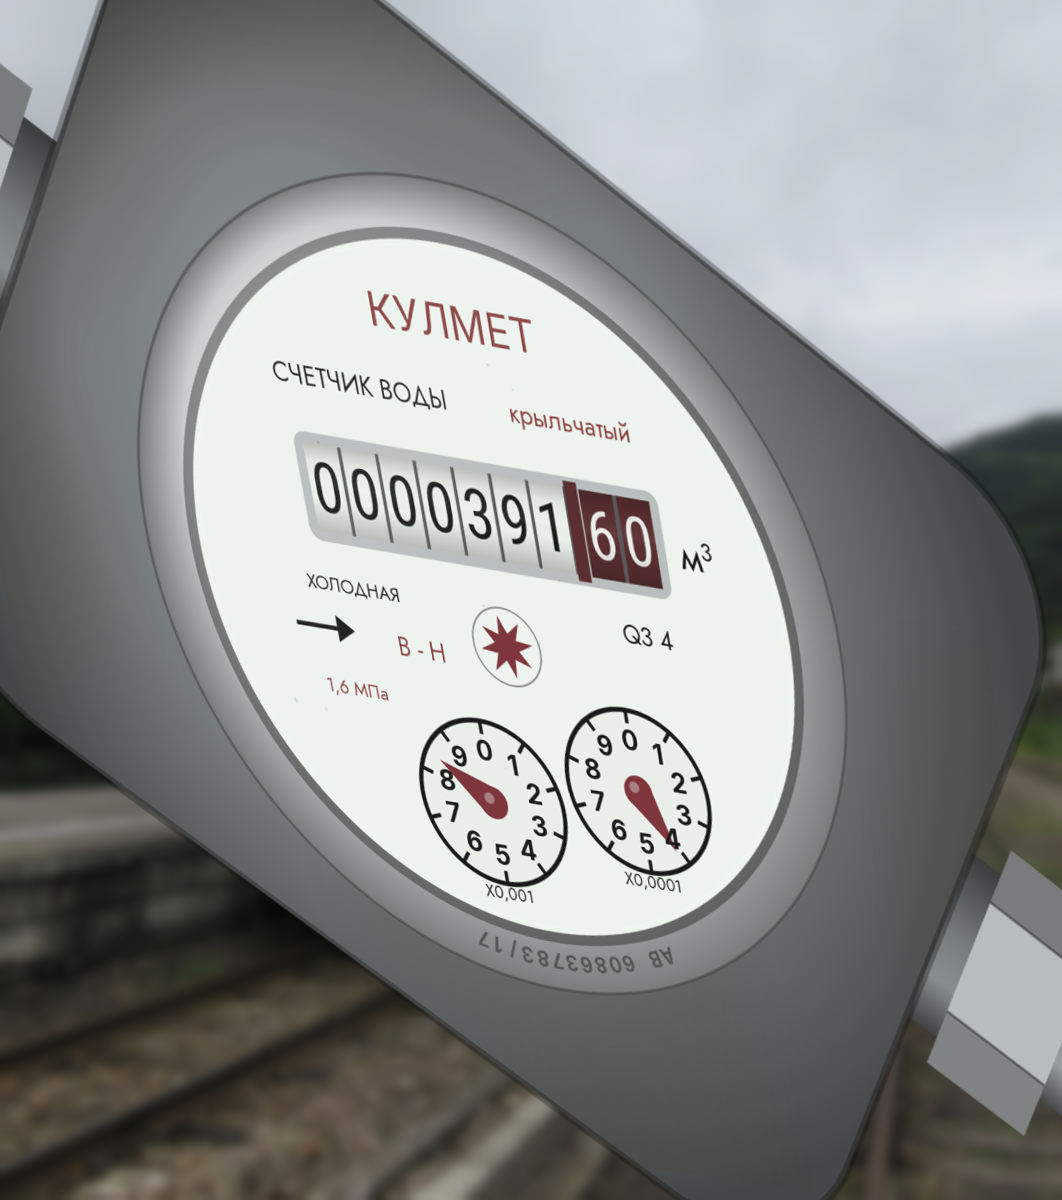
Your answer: 391.6084 m³
